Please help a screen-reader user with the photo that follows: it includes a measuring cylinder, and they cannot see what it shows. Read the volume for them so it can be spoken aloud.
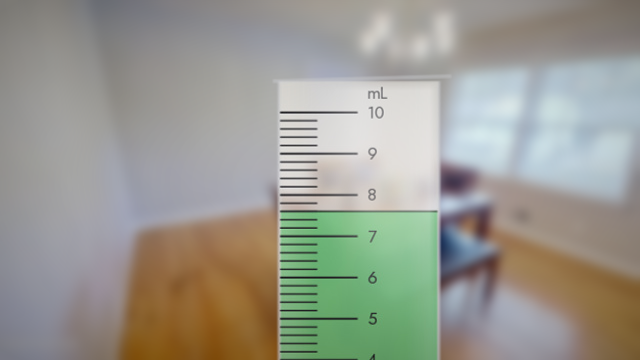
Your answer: 7.6 mL
